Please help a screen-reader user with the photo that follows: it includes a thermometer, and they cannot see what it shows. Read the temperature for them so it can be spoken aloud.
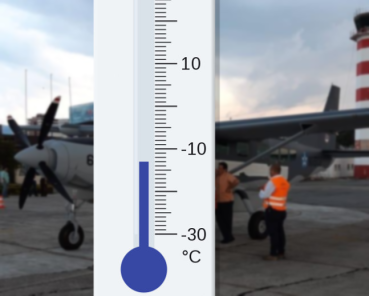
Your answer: -13 °C
